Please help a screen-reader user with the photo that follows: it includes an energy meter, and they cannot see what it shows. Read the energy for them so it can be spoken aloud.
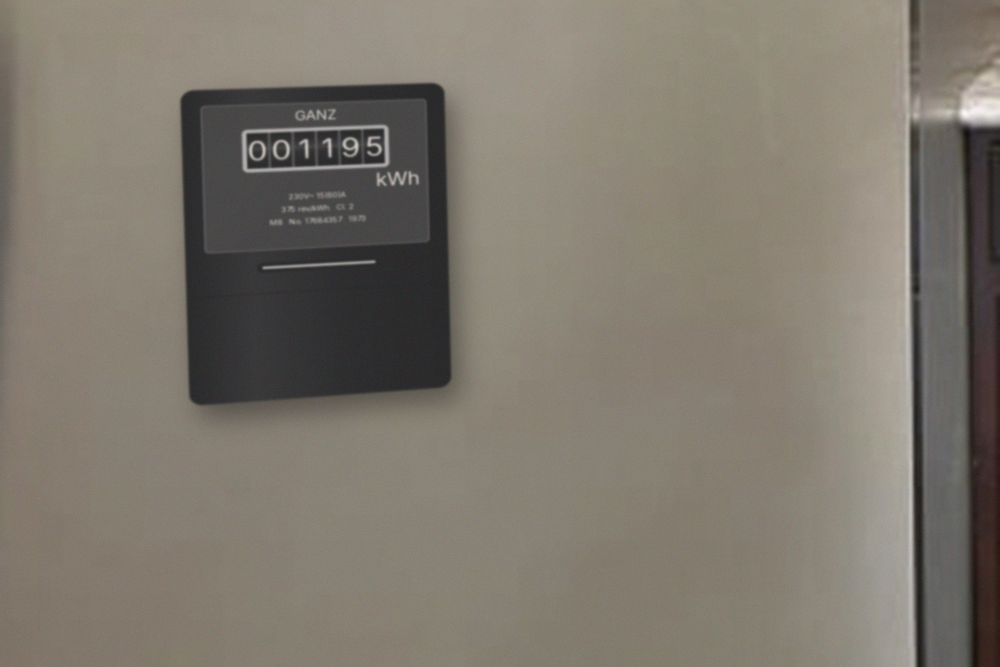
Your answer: 1195 kWh
